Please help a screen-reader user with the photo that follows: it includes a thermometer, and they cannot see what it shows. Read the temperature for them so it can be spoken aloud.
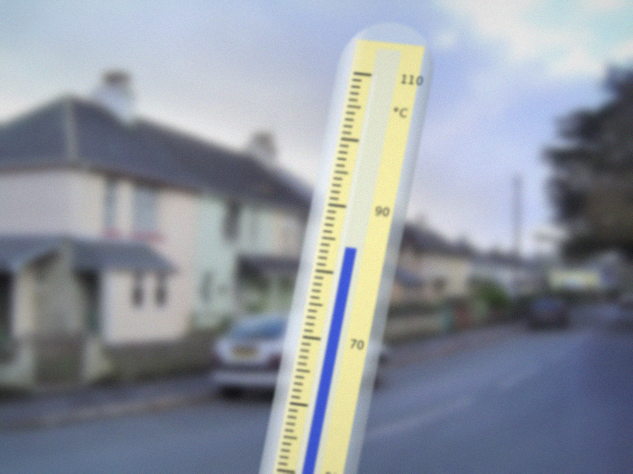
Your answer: 84 °C
